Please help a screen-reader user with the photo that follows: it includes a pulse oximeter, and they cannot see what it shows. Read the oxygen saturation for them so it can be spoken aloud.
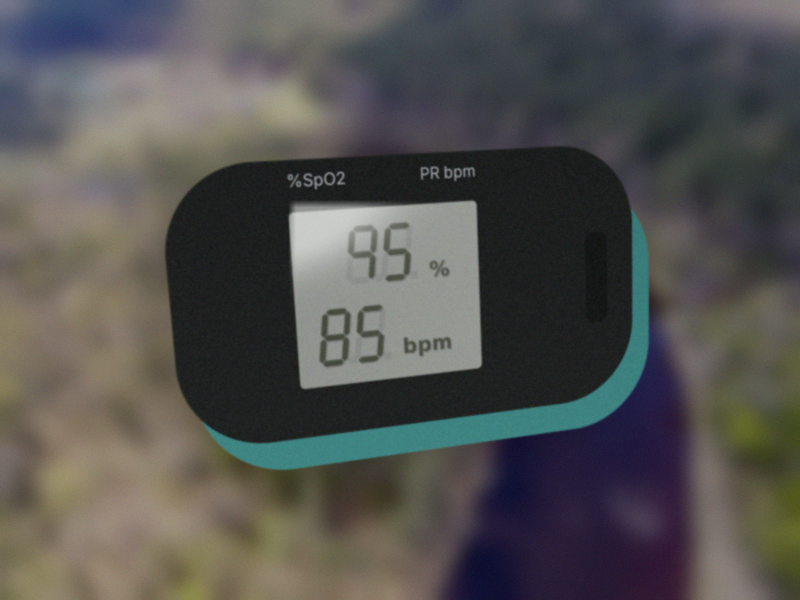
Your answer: 95 %
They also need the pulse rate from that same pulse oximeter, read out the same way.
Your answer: 85 bpm
